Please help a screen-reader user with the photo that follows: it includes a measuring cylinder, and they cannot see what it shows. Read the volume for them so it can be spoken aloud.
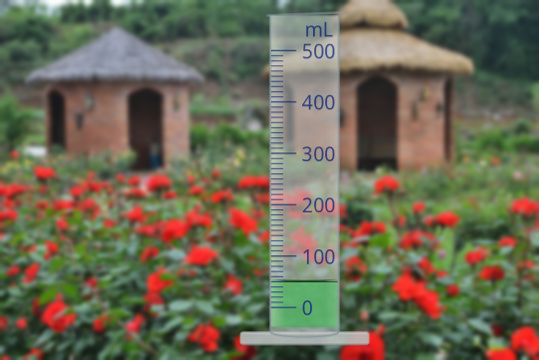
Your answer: 50 mL
